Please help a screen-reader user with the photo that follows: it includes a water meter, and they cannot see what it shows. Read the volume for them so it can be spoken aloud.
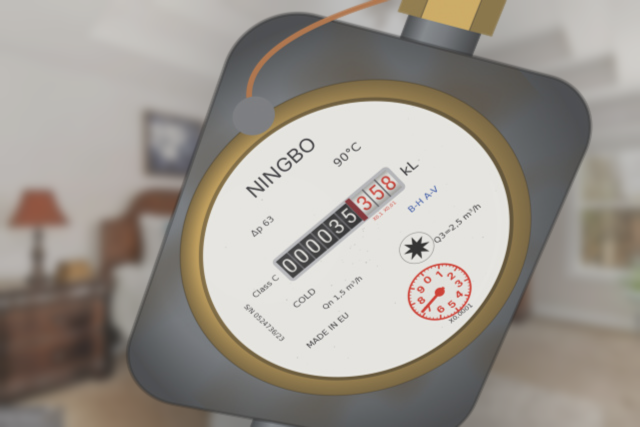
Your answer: 35.3587 kL
